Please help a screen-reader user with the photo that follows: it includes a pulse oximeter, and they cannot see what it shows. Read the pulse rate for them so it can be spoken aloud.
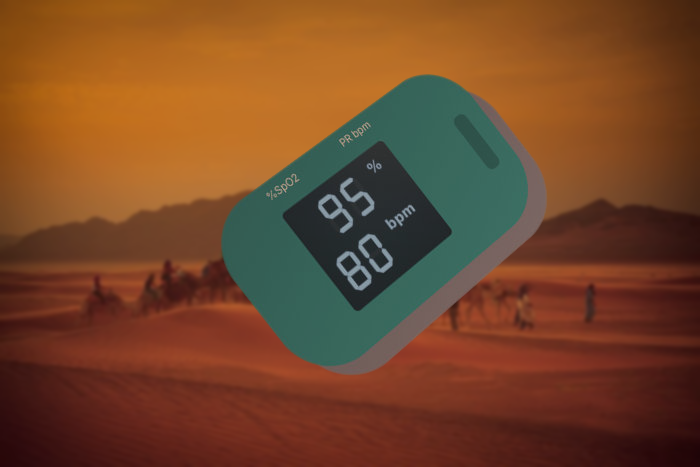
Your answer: 80 bpm
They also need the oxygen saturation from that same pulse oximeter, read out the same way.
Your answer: 95 %
